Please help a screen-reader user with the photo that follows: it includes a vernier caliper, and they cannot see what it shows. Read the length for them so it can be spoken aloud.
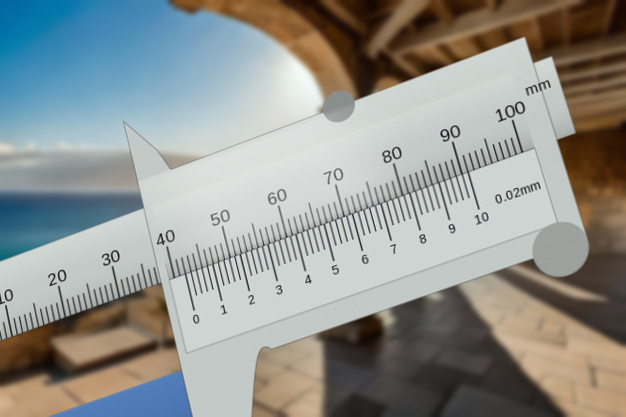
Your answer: 42.0 mm
